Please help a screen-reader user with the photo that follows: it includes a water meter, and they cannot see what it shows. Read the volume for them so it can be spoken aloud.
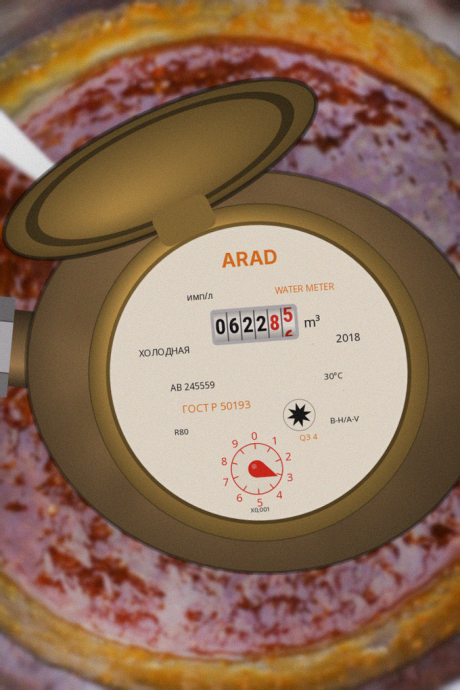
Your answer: 622.853 m³
